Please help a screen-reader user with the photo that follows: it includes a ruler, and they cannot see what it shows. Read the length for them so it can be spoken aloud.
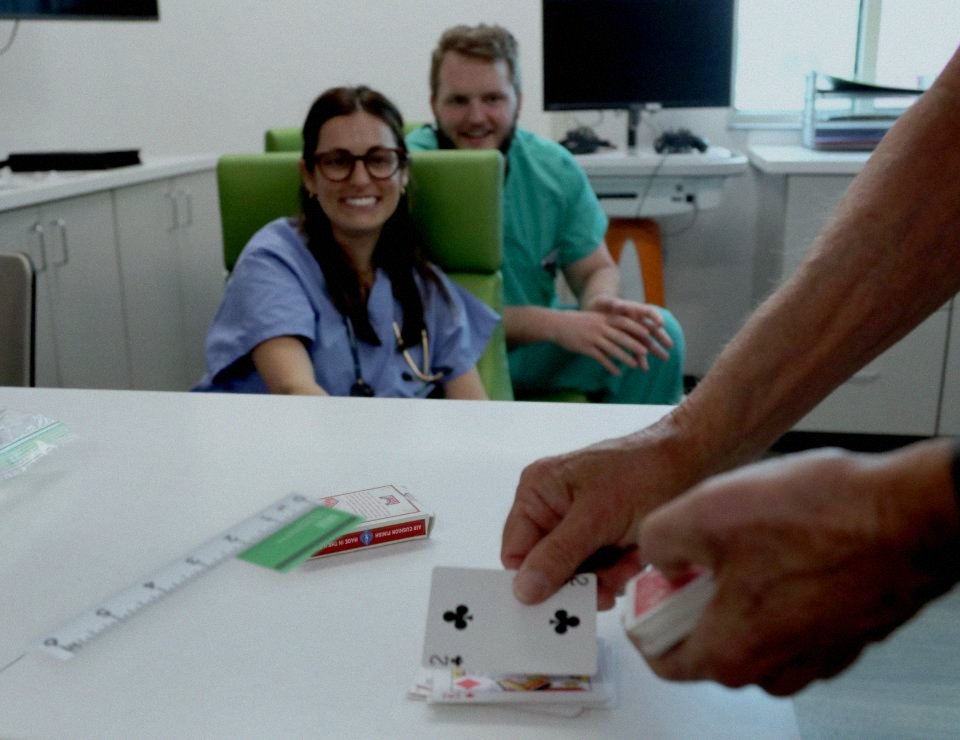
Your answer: 2.5 in
